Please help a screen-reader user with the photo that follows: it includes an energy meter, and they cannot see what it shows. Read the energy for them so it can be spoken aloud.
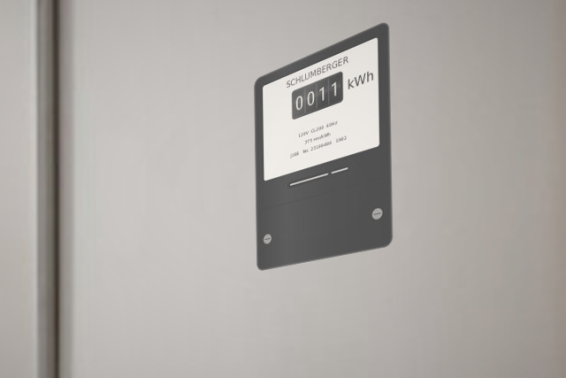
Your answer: 11 kWh
